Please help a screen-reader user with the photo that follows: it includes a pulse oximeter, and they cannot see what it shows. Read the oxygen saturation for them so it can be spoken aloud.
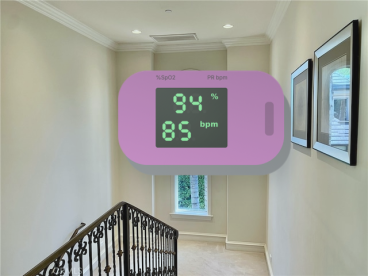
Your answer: 94 %
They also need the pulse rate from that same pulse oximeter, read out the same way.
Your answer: 85 bpm
